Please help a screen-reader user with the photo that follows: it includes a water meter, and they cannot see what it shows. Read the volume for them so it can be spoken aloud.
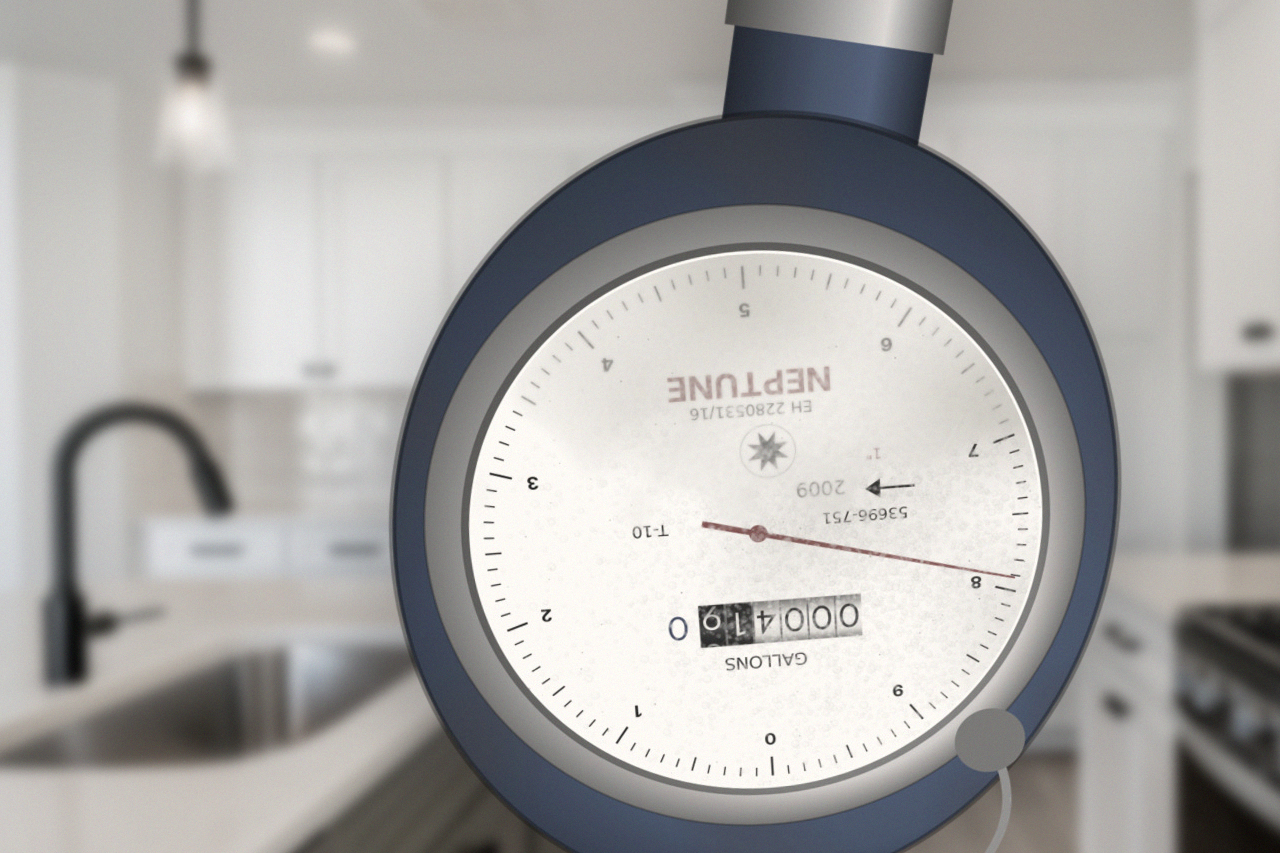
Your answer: 4187.9 gal
